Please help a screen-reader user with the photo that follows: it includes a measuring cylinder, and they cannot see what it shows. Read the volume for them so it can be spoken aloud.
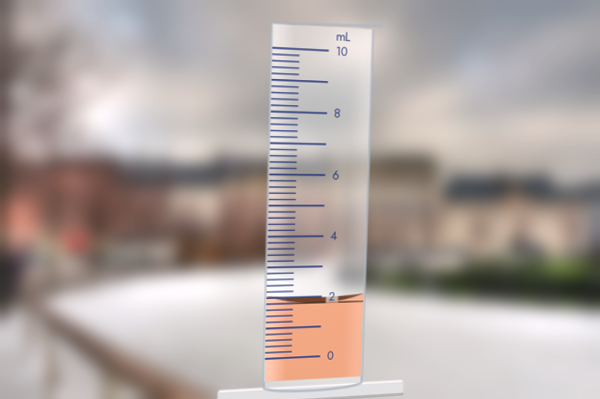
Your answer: 1.8 mL
